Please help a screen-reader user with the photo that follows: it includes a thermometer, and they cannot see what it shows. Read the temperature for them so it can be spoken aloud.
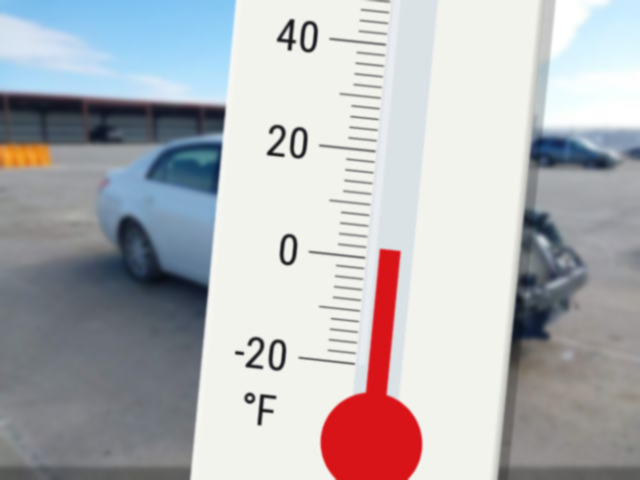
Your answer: 2 °F
